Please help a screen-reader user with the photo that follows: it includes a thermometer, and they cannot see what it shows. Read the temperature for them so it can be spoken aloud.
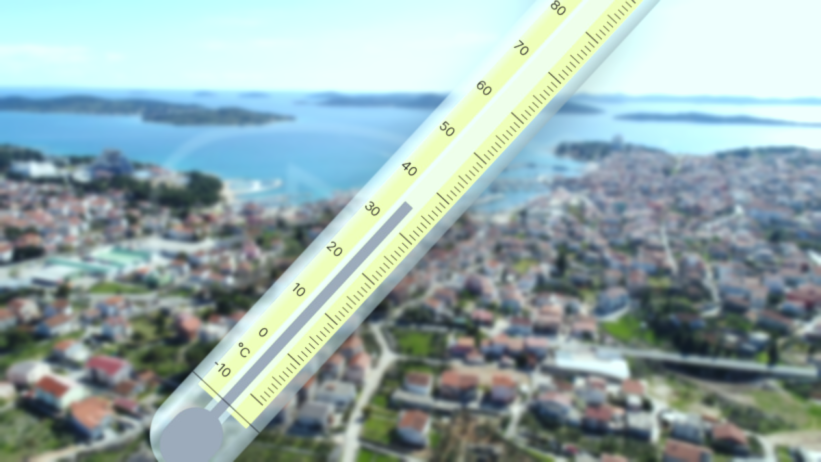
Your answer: 35 °C
